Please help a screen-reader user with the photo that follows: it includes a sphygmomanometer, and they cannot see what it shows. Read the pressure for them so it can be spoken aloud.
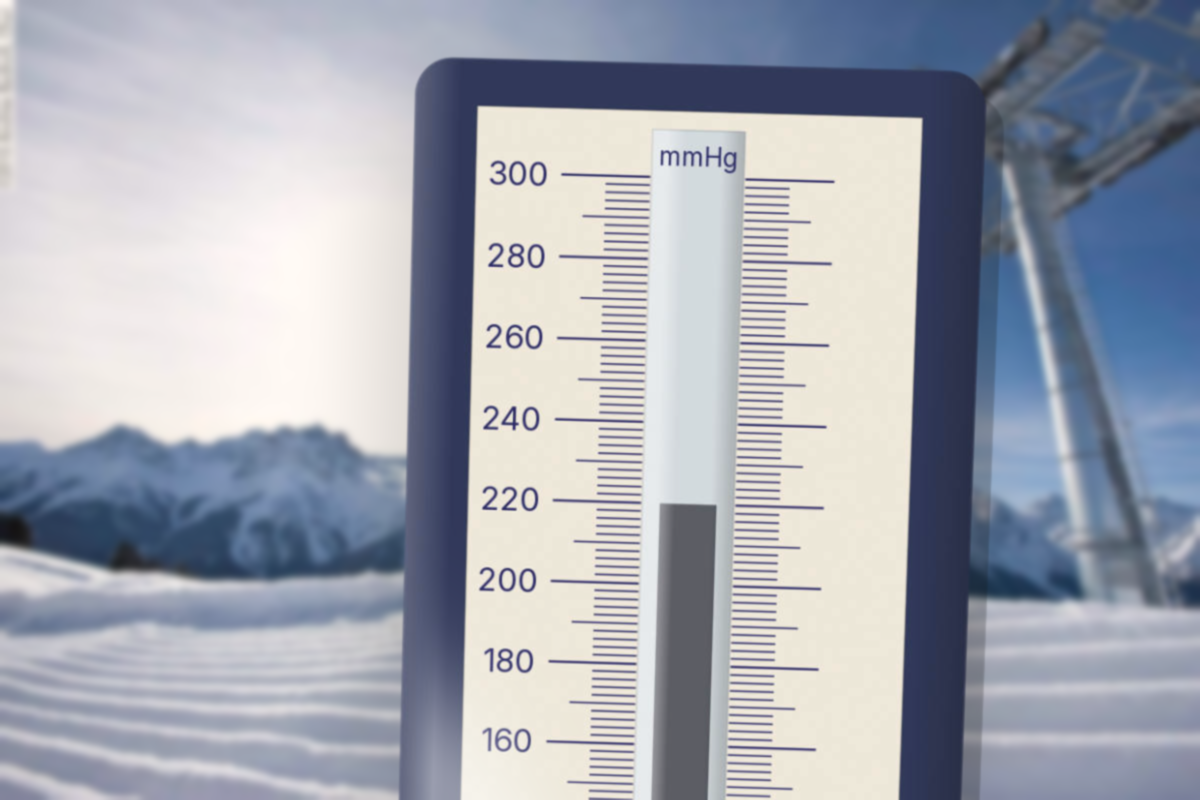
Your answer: 220 mmHg
